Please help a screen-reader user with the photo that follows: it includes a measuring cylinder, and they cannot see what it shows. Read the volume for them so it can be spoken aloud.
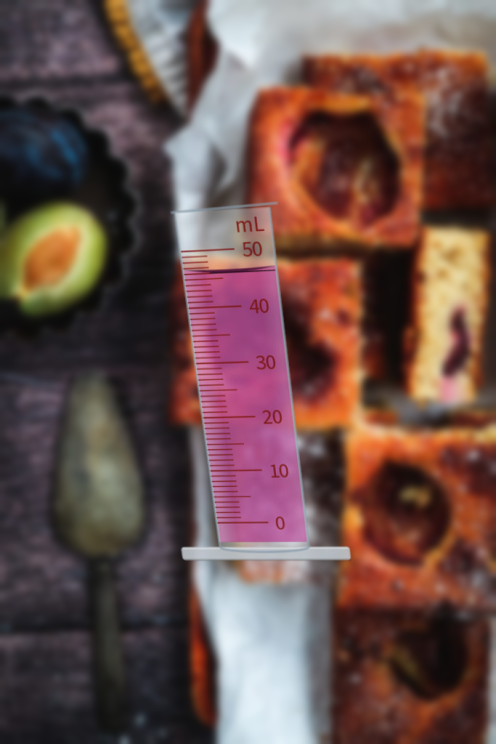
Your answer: 46 mL
